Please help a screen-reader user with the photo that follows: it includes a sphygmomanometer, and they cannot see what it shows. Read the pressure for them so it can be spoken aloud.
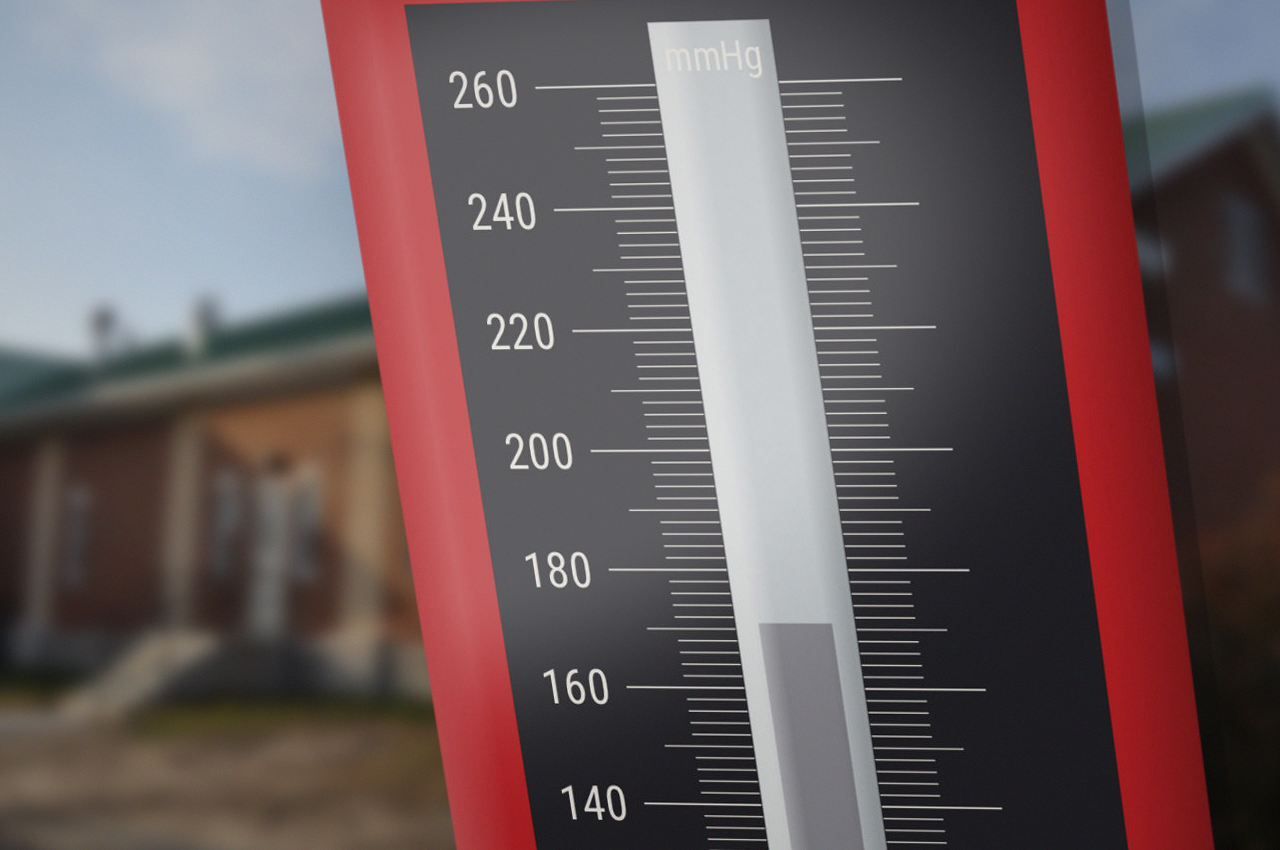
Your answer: 171 mmHg
